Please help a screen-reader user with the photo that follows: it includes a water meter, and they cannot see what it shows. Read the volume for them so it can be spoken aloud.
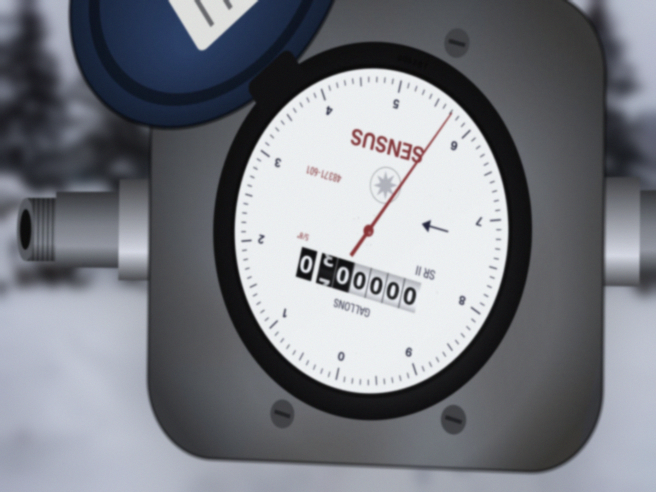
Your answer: 25.7 gal
